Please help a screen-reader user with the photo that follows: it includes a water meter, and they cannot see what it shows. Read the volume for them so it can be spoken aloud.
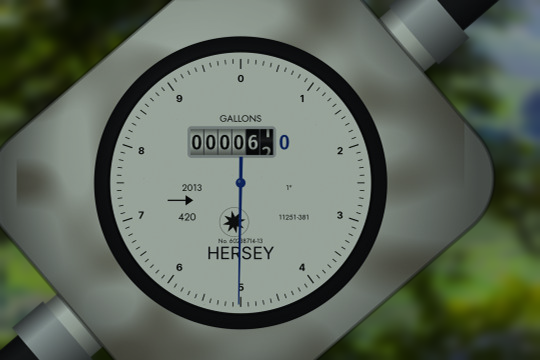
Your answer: 615.0 gal
